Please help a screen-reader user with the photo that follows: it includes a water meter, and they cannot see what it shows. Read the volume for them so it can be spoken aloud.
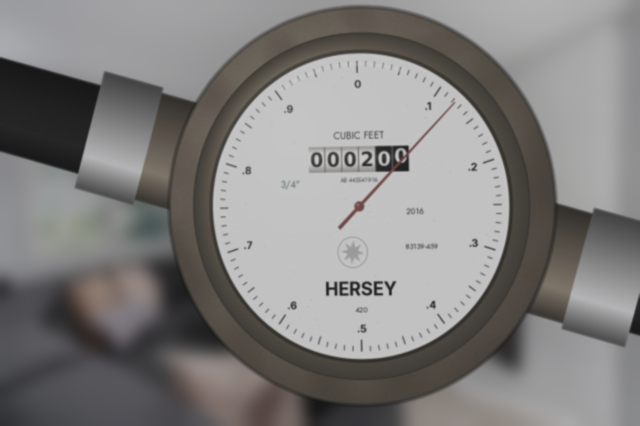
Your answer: 200.12 ft³
